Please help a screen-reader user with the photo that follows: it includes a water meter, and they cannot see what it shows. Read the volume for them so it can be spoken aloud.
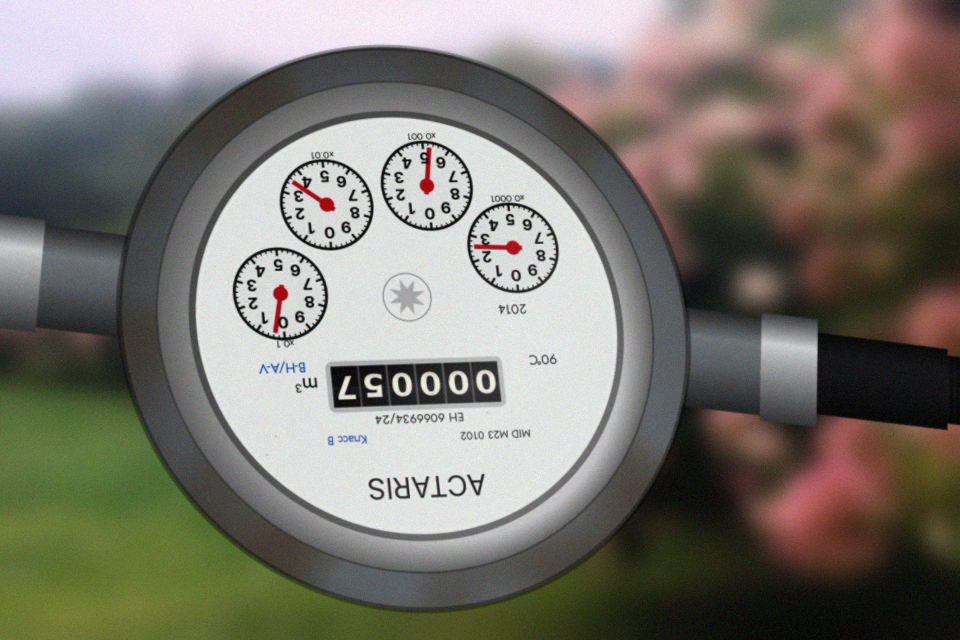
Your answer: 57.0352 m³
